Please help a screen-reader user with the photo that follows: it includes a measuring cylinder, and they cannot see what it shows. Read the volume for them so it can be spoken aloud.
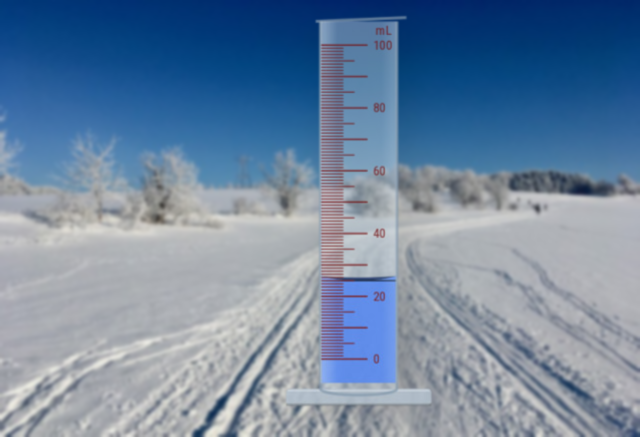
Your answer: 25 mL
